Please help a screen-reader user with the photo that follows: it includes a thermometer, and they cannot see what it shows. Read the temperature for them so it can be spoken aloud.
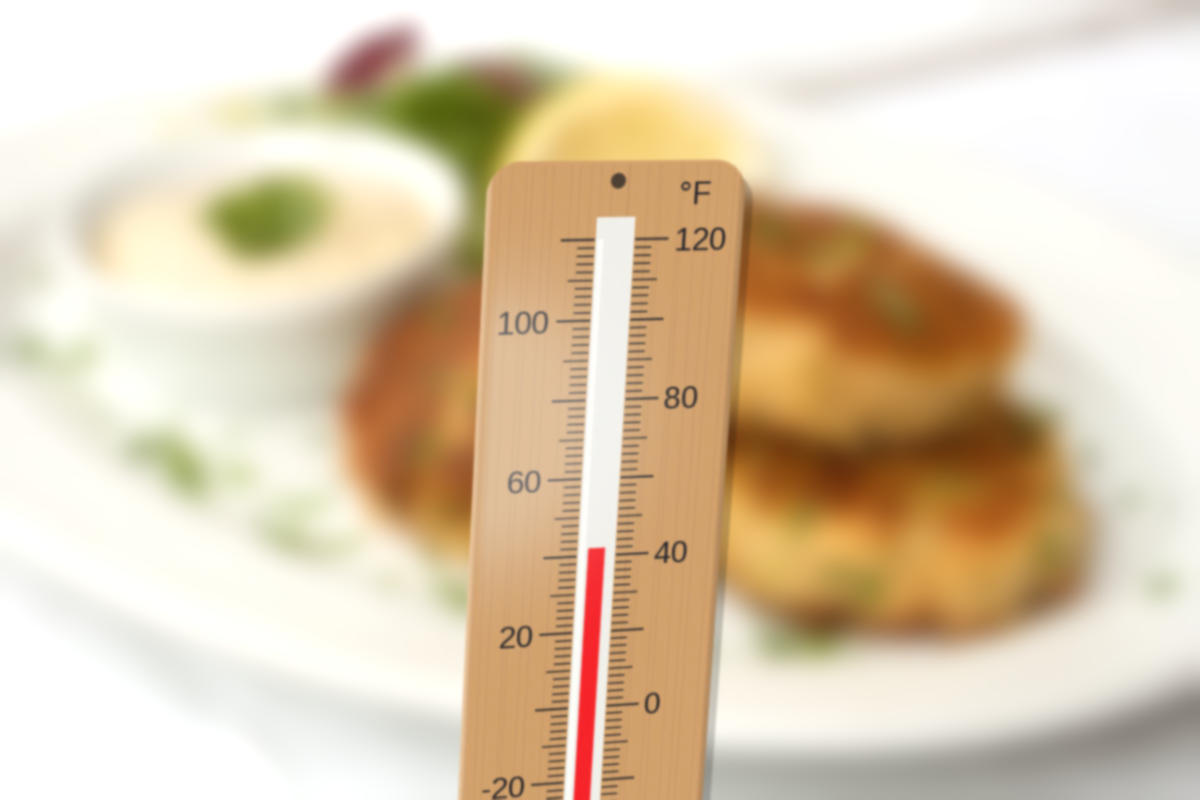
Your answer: 42 °F
